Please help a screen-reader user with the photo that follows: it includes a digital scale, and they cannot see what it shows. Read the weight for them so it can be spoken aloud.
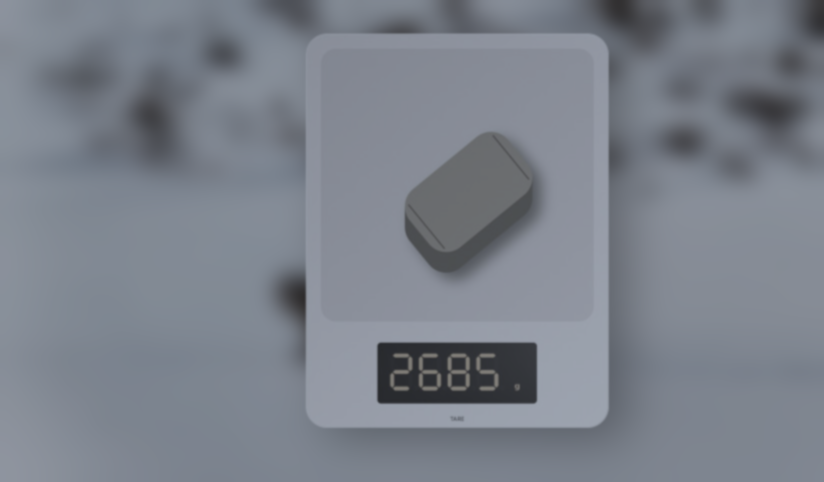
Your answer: 2685 g
